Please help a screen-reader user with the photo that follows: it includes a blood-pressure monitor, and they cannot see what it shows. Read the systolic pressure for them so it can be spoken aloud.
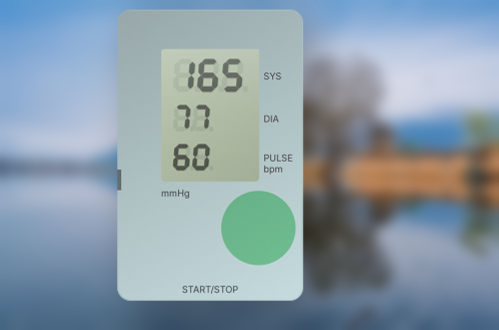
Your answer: 165 mmHg
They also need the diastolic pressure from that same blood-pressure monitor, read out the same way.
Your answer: 77 mmHg
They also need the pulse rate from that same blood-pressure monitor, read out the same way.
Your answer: 60 bpm
